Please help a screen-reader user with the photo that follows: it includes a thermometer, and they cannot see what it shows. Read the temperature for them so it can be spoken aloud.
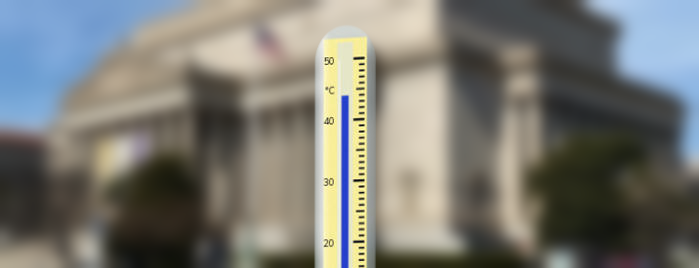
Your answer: 44 °C
